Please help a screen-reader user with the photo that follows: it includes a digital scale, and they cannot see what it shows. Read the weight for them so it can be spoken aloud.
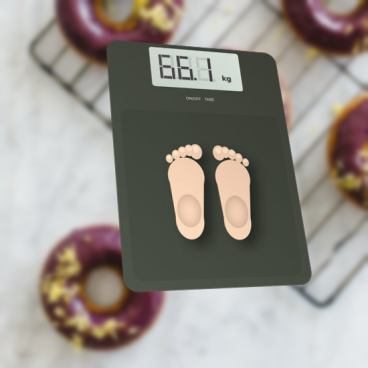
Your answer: 66.1 kg
